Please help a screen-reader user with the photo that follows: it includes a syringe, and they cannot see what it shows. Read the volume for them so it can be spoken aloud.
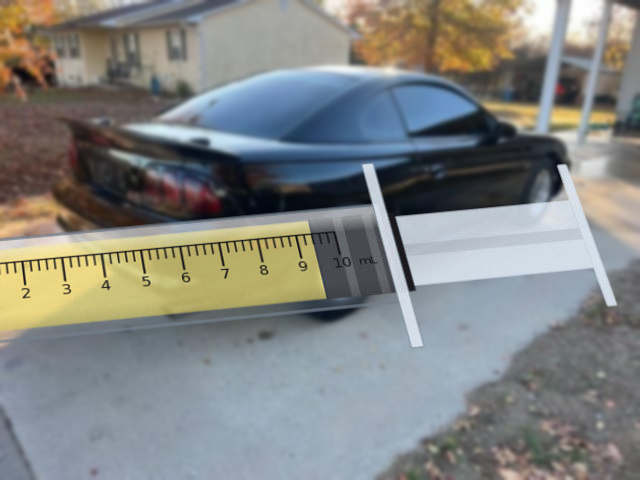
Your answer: 9.4 mL
